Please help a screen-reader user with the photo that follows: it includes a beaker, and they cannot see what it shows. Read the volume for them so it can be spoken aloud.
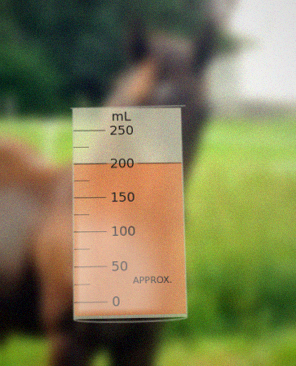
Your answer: 200 mL
